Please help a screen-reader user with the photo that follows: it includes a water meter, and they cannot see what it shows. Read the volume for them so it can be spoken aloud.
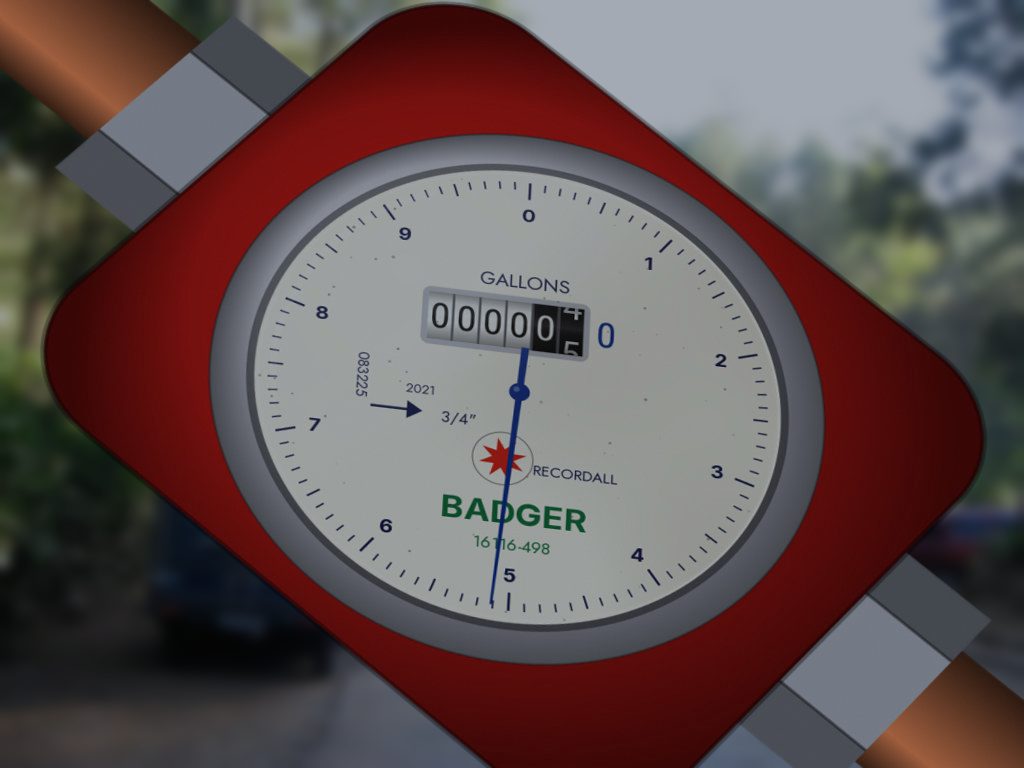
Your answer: 45.1 gal
